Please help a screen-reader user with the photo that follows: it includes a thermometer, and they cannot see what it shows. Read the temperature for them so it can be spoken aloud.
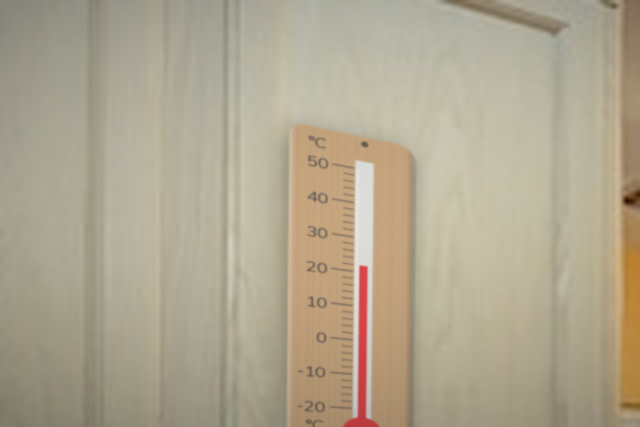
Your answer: 22 °C
